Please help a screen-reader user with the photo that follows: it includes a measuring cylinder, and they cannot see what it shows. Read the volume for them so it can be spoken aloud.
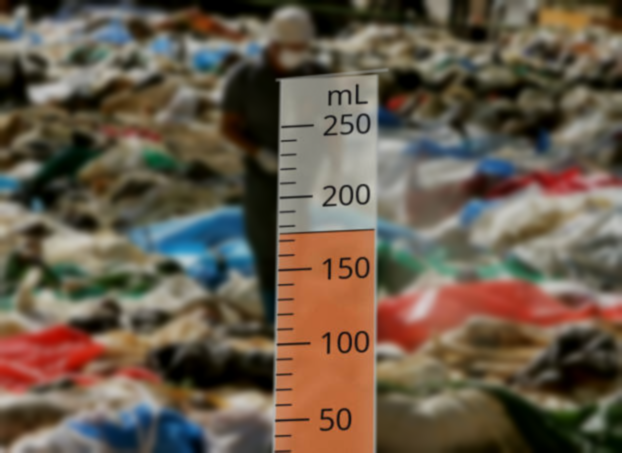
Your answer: 175 mL
